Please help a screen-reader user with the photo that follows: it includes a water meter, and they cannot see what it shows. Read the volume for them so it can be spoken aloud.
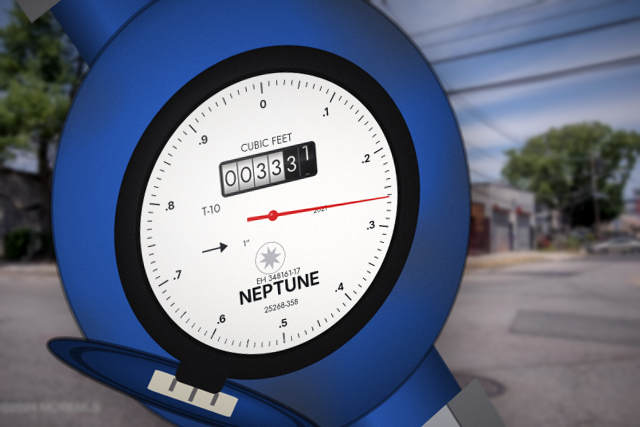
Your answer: 3331.26 ft³
